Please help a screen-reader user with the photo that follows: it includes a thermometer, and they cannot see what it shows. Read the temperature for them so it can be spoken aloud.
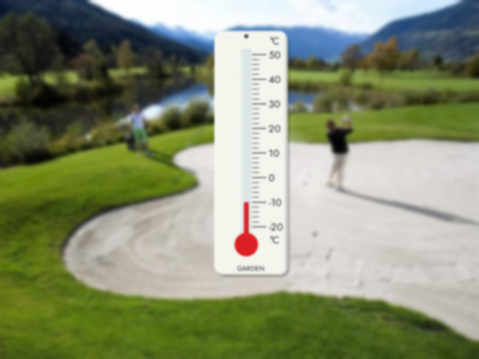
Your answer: -10 °C
